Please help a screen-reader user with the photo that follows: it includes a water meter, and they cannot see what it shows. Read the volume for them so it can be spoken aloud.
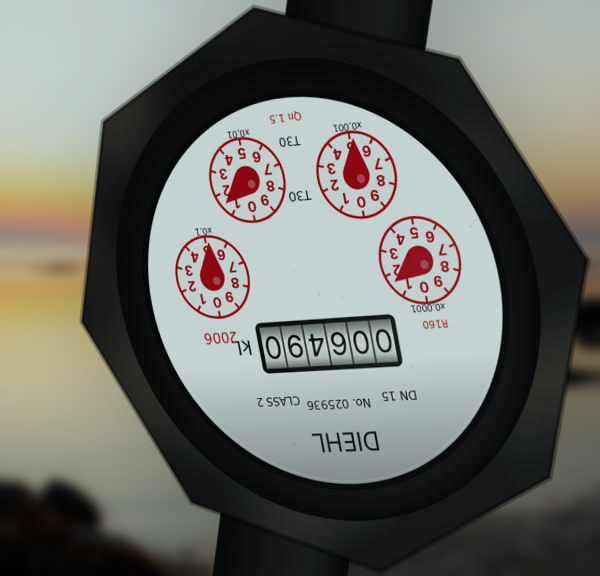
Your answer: 6490.5151 kL
